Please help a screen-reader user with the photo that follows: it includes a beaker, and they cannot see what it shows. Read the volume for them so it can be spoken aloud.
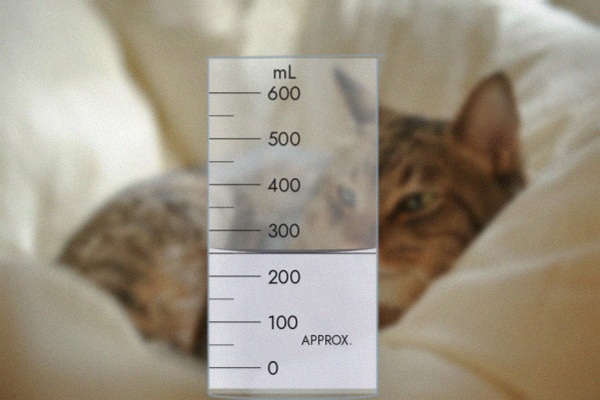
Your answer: 250 mL
